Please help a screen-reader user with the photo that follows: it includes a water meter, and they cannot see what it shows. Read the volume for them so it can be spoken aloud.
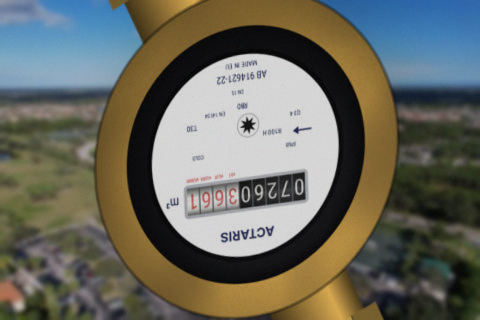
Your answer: 7260.3661 m³
